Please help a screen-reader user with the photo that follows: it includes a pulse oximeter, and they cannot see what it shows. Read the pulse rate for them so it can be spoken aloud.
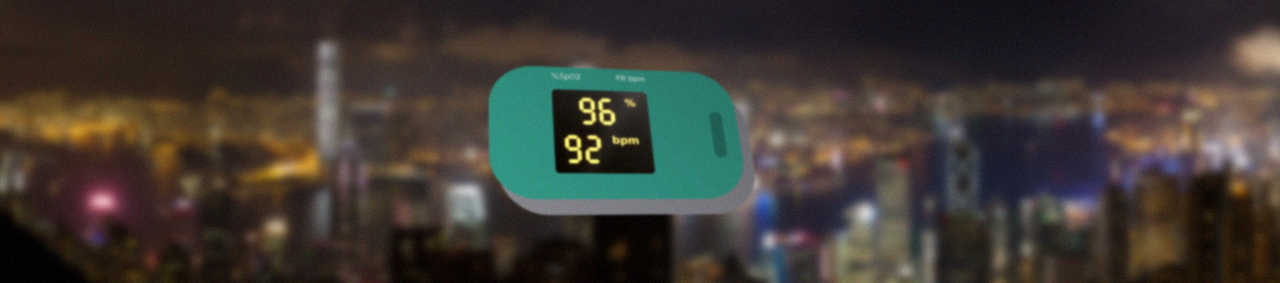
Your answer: 92 bpm
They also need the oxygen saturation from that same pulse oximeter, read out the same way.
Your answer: 96 %
